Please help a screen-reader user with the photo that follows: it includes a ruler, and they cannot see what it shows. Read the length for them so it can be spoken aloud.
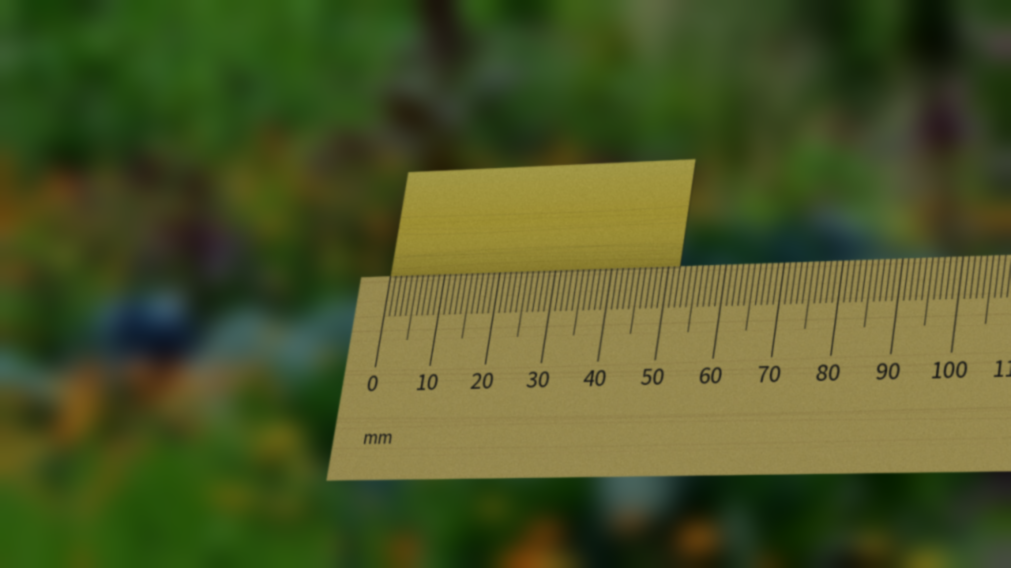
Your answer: 52 mm
